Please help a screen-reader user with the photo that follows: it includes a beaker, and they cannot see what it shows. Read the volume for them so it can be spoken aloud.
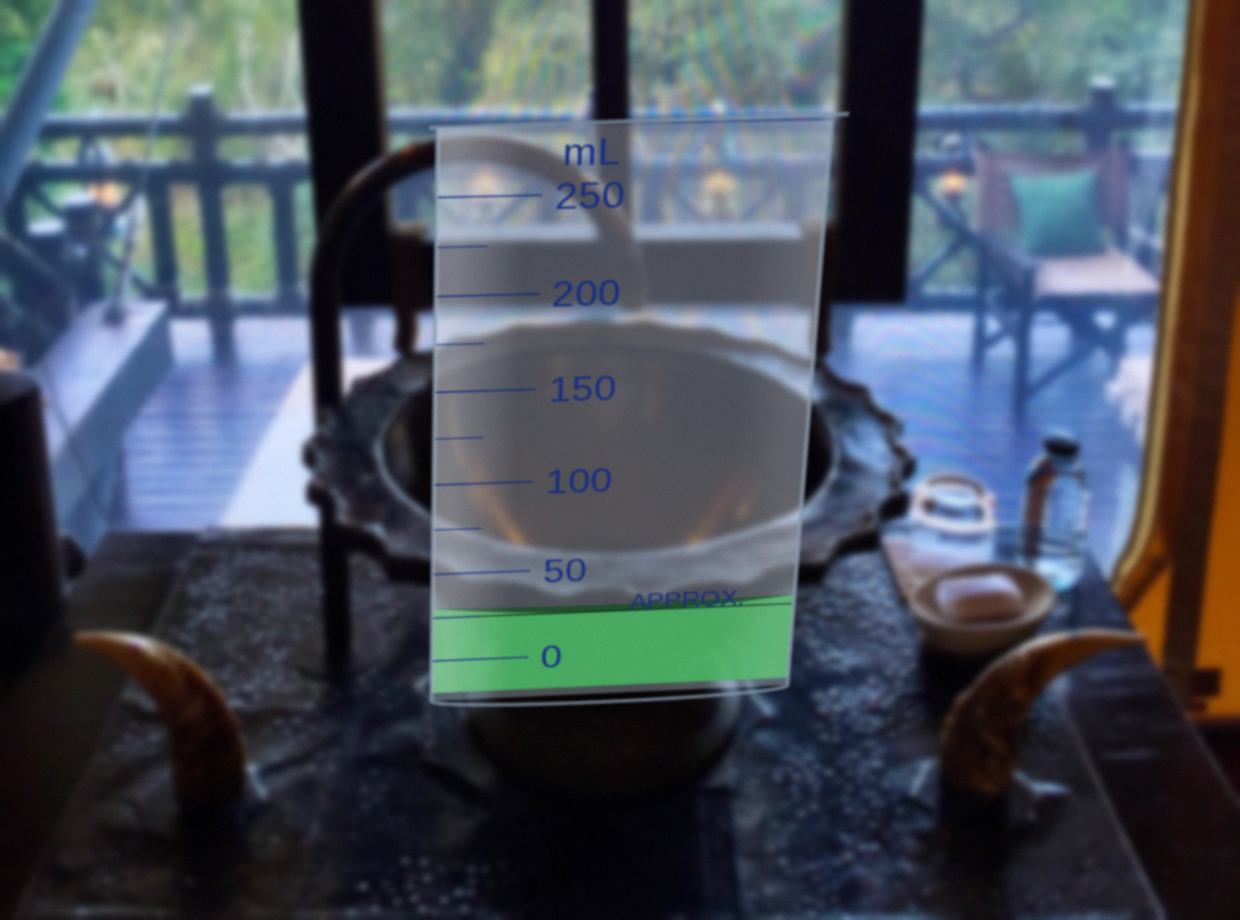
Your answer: 25 mL
